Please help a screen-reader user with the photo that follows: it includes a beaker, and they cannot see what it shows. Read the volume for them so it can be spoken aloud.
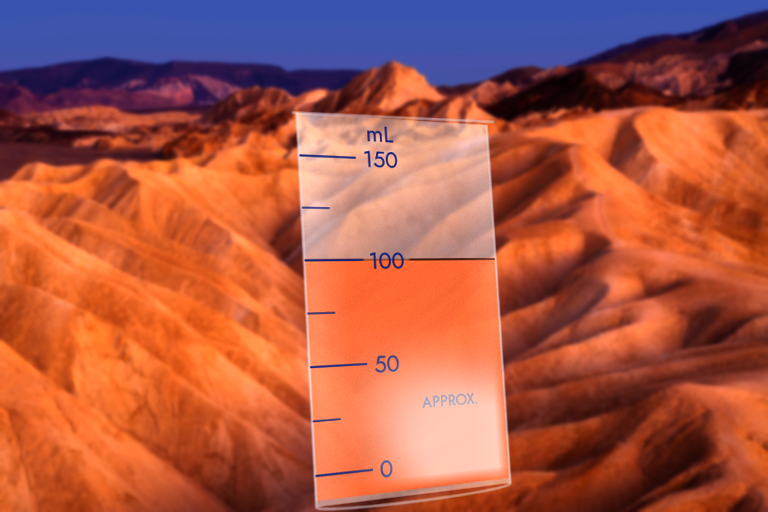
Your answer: 100 mL
